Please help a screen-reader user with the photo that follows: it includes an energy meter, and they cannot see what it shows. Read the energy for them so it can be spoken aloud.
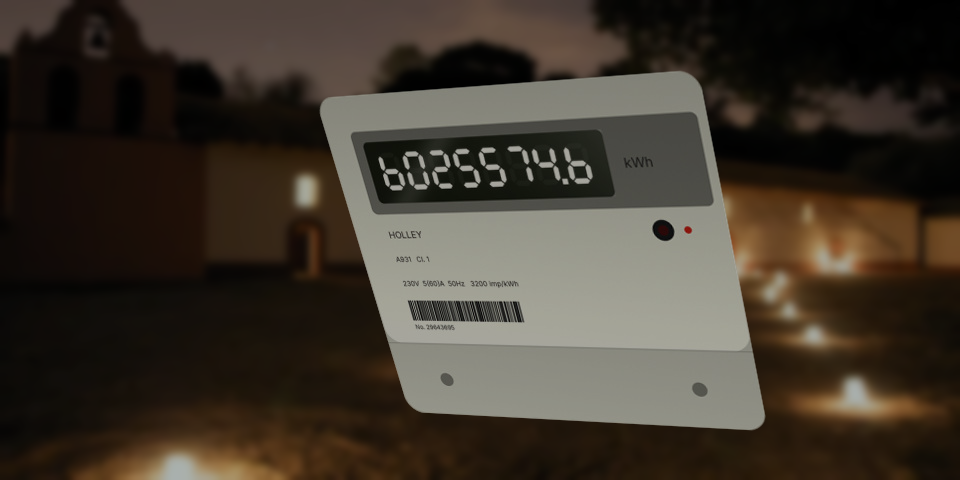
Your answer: 6025574.6 kWh
